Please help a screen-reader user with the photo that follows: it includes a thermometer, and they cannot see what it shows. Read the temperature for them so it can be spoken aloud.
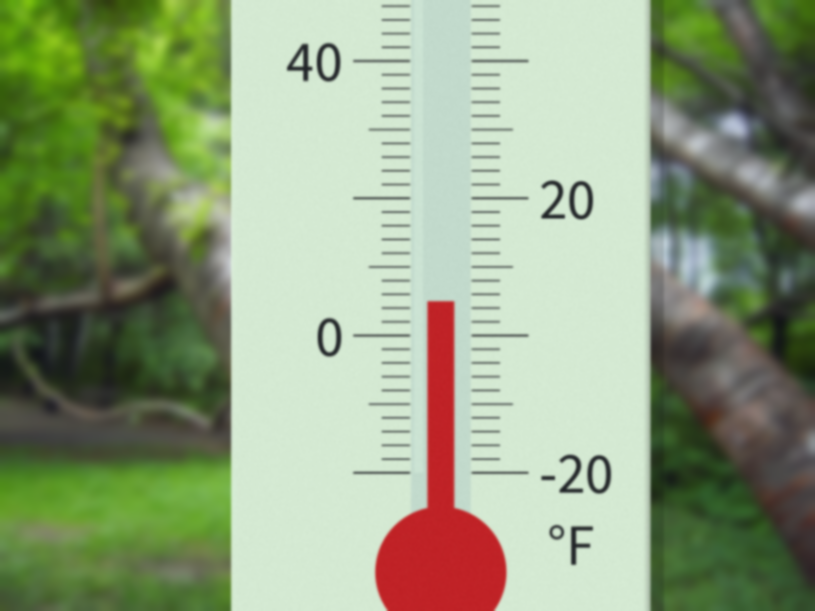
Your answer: 5 °F
